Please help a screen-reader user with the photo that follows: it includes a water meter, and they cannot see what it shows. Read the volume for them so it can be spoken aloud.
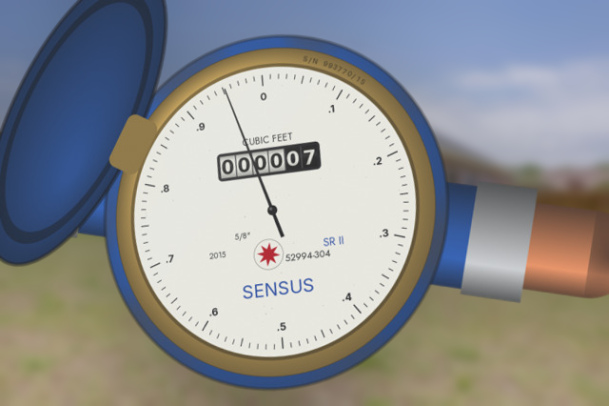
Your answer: 6.95 ft³
